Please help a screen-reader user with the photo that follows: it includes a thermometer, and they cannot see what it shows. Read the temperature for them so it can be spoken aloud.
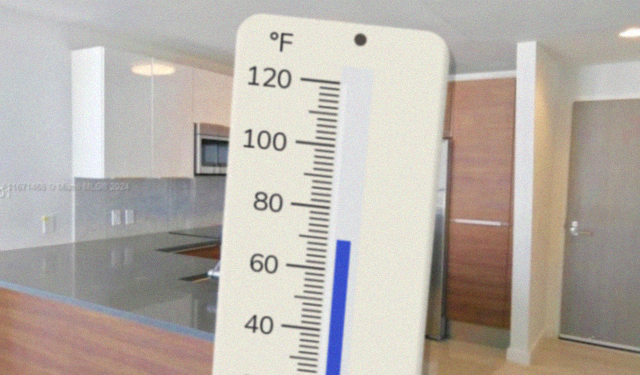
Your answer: 70 °F
